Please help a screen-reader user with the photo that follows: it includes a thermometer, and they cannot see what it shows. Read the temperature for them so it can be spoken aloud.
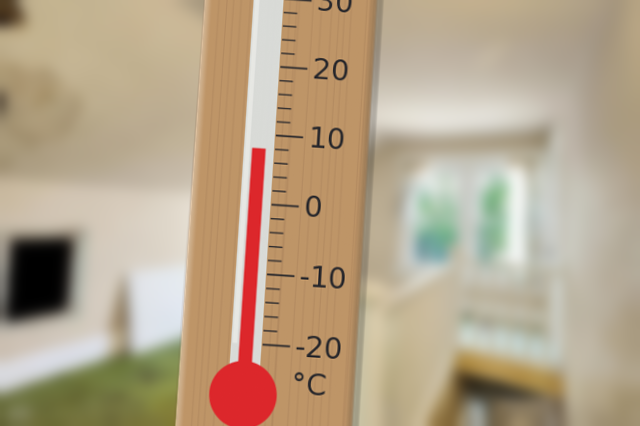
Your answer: 8 °C
